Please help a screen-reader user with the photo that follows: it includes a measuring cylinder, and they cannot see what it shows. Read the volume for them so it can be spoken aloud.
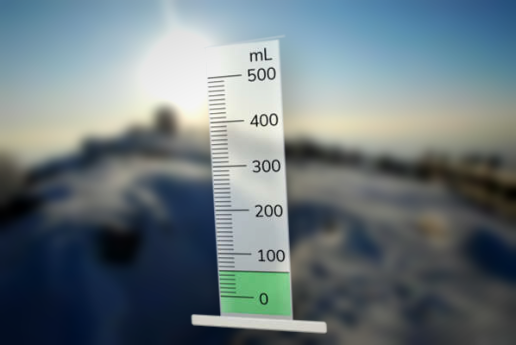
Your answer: 60 mL
